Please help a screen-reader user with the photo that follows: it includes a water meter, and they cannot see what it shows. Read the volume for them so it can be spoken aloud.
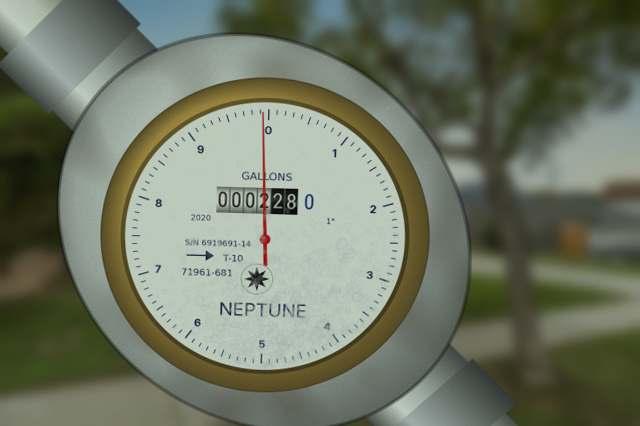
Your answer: 2279.9 gal
